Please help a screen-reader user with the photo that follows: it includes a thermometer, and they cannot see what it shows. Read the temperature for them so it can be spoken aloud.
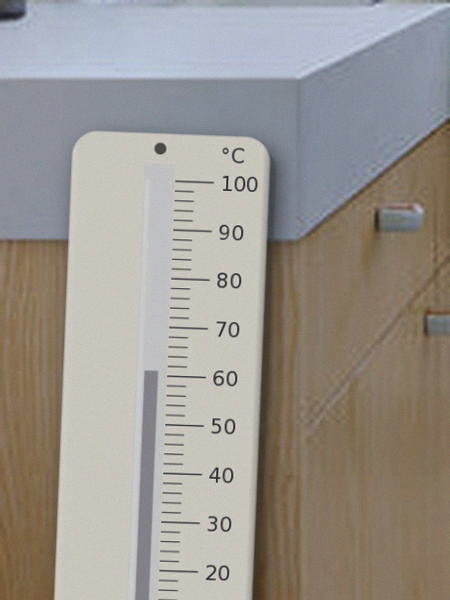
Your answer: 61 °C
